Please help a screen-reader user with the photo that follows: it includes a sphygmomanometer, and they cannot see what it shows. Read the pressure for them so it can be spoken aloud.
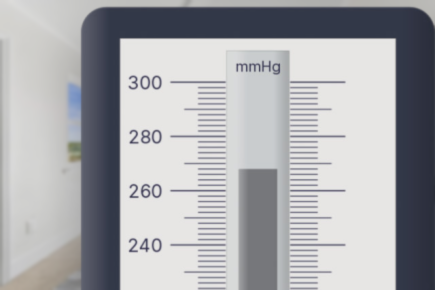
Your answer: 268 mmHg
